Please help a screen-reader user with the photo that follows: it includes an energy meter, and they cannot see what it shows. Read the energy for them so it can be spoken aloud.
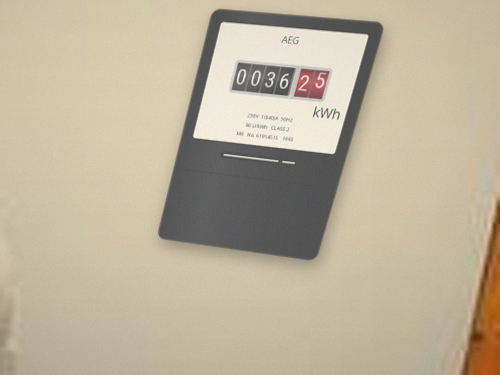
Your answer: 36.25 kWh
